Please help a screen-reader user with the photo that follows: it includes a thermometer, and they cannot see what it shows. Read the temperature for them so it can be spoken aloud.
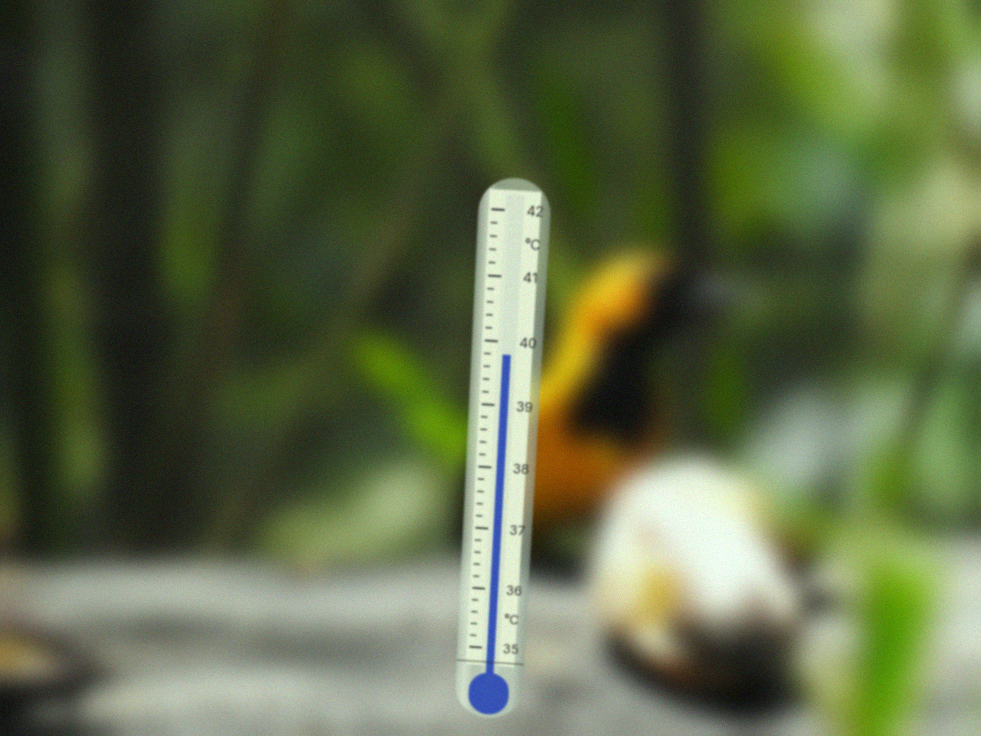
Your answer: 39.8 °C
